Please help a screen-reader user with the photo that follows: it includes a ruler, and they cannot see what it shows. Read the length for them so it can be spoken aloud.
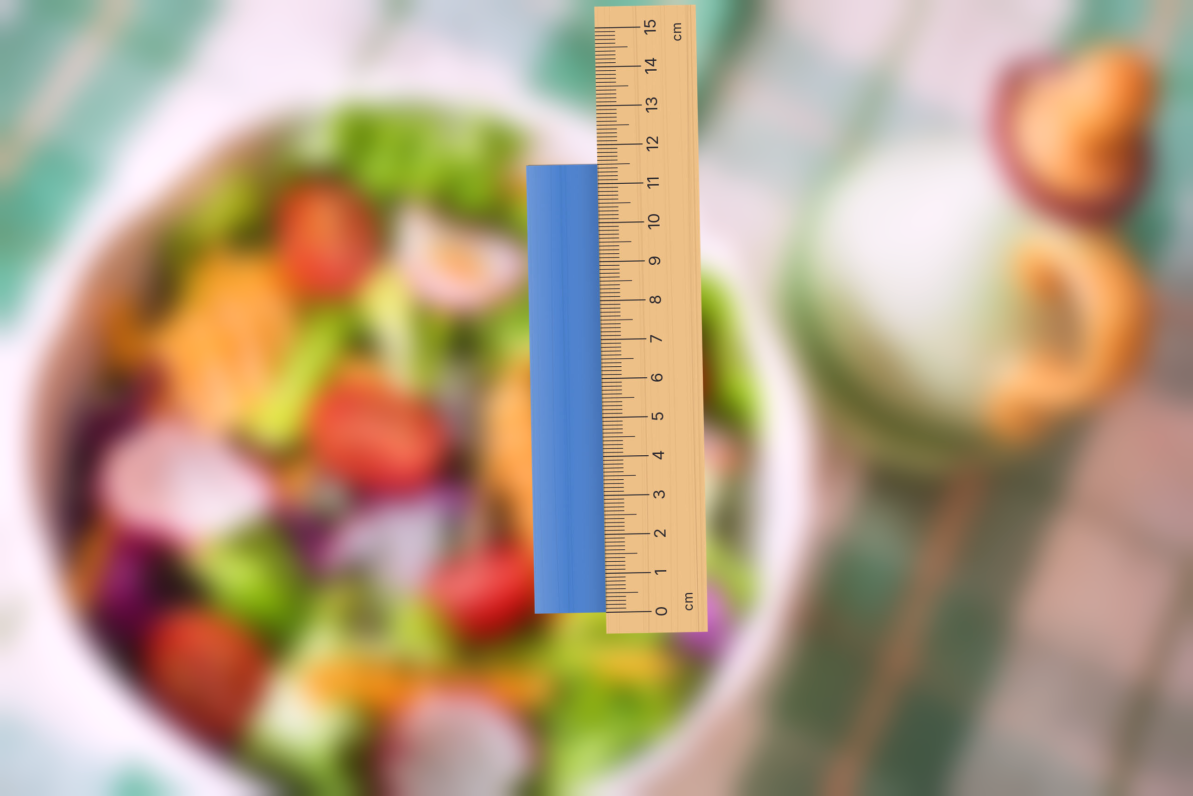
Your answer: 11.5 cm
